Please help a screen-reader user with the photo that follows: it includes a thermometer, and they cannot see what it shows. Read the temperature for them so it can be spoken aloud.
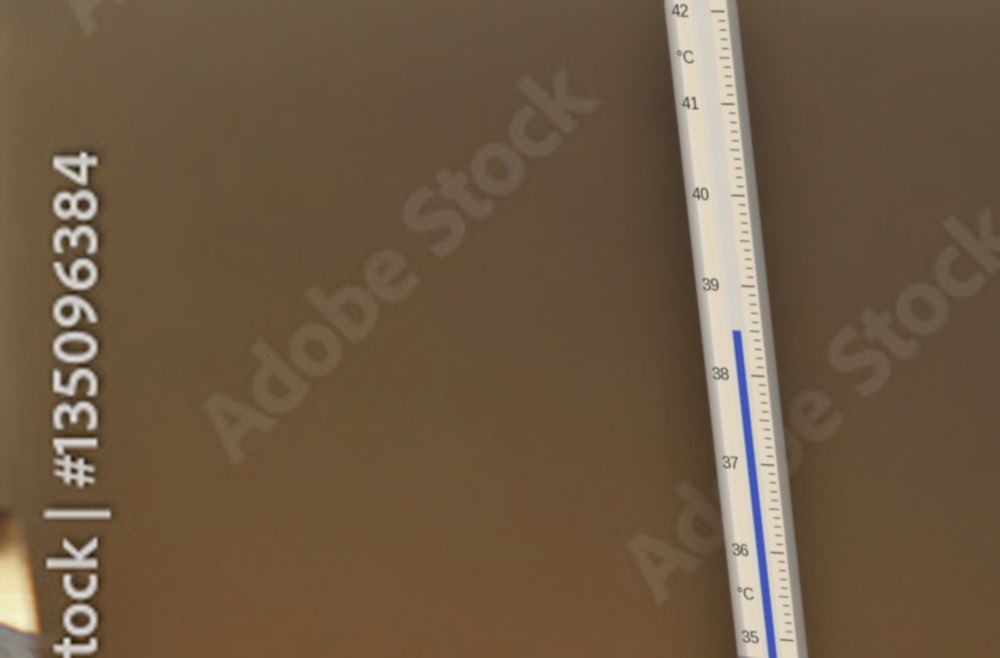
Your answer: 38.5 °C
